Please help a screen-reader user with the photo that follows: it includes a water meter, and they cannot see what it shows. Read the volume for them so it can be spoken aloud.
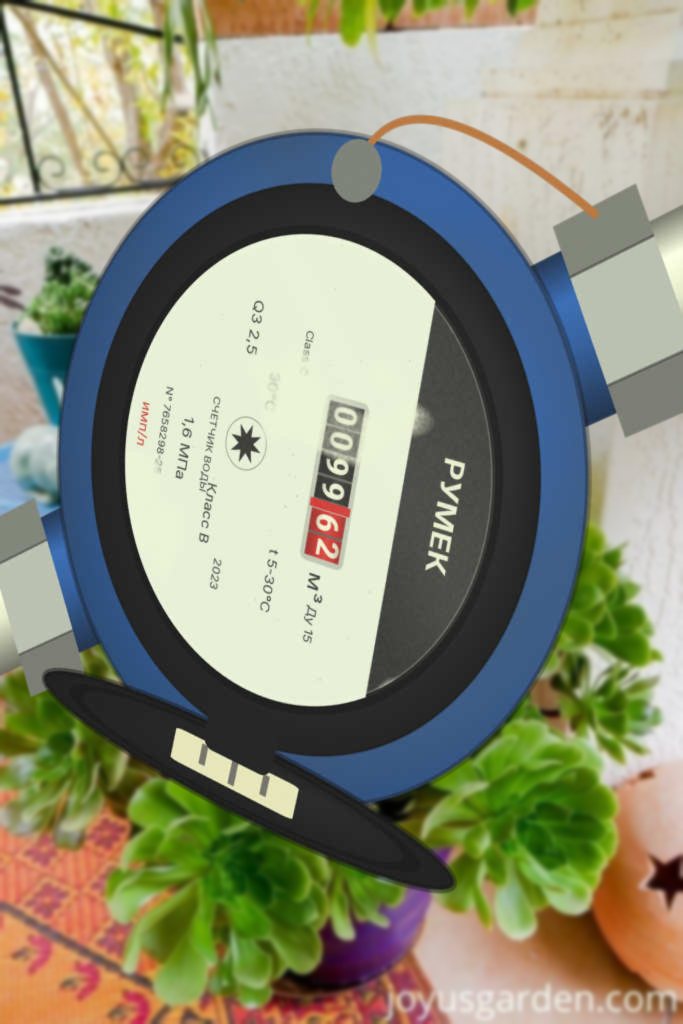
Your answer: 99.62 m³
